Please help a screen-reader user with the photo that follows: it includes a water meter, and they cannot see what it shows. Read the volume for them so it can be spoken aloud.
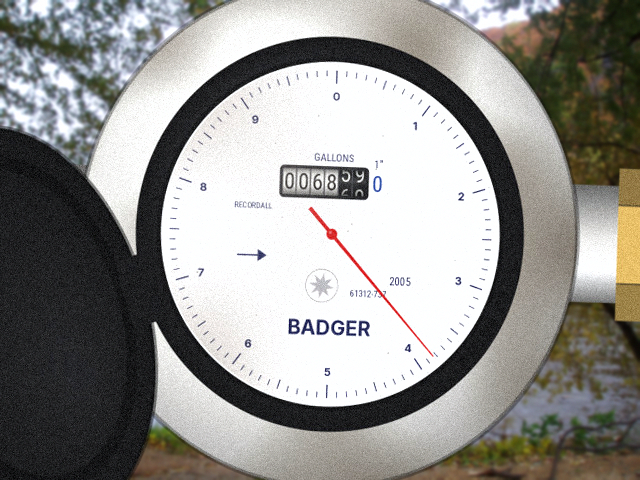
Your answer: 68593.8 gal
